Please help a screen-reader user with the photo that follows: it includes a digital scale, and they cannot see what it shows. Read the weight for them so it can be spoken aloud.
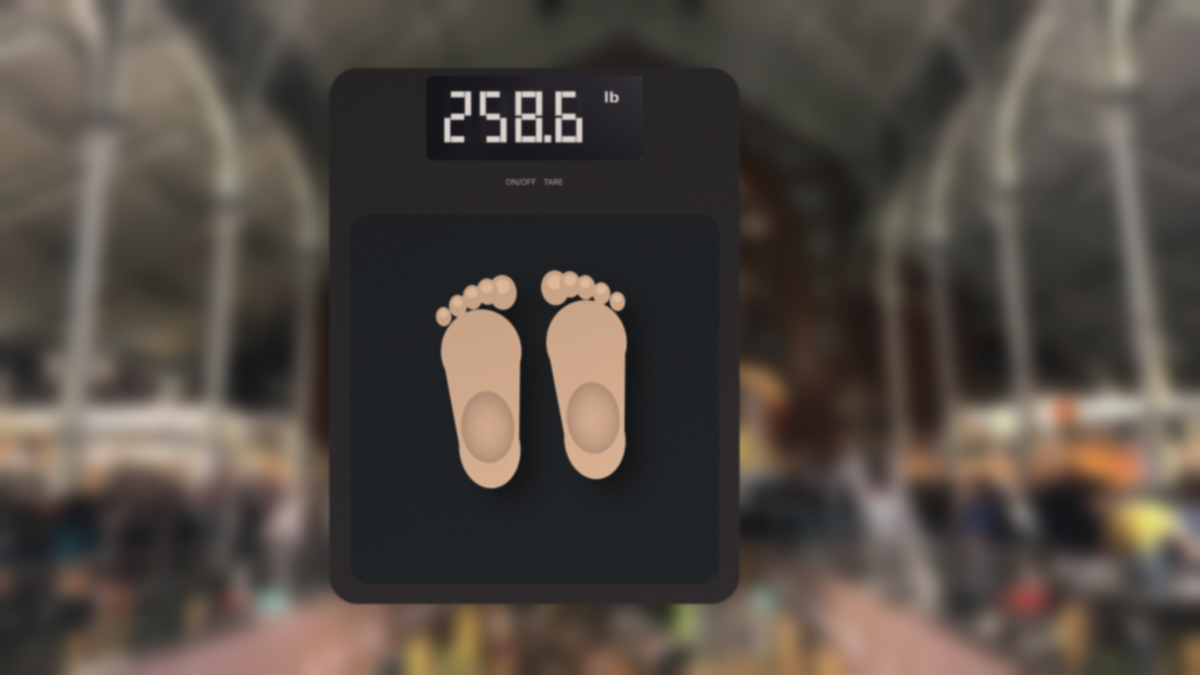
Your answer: 258.6 lb
